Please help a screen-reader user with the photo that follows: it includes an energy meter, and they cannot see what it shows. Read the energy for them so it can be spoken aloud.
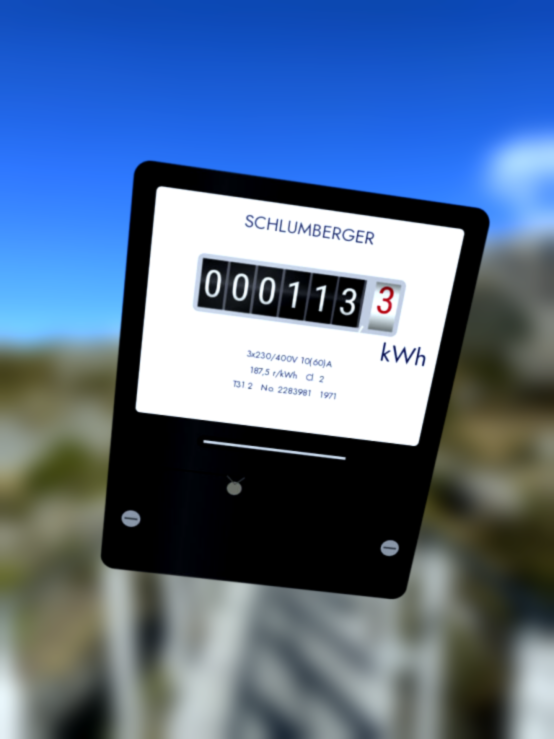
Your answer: 113.3 kWh
